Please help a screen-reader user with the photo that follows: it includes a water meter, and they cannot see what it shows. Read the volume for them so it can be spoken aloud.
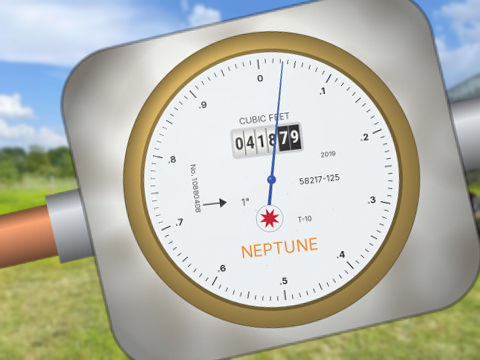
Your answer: 41879.03 ft³
